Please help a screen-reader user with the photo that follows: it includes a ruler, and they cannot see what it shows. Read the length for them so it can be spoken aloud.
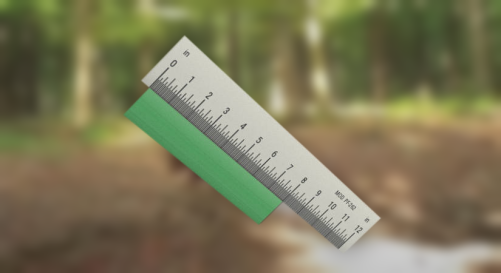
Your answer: 8 in
